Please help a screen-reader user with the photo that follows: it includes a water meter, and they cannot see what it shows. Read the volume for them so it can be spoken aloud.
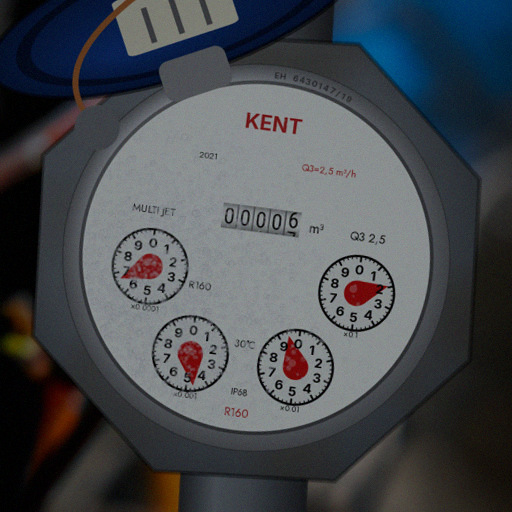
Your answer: 6.1946 m³
